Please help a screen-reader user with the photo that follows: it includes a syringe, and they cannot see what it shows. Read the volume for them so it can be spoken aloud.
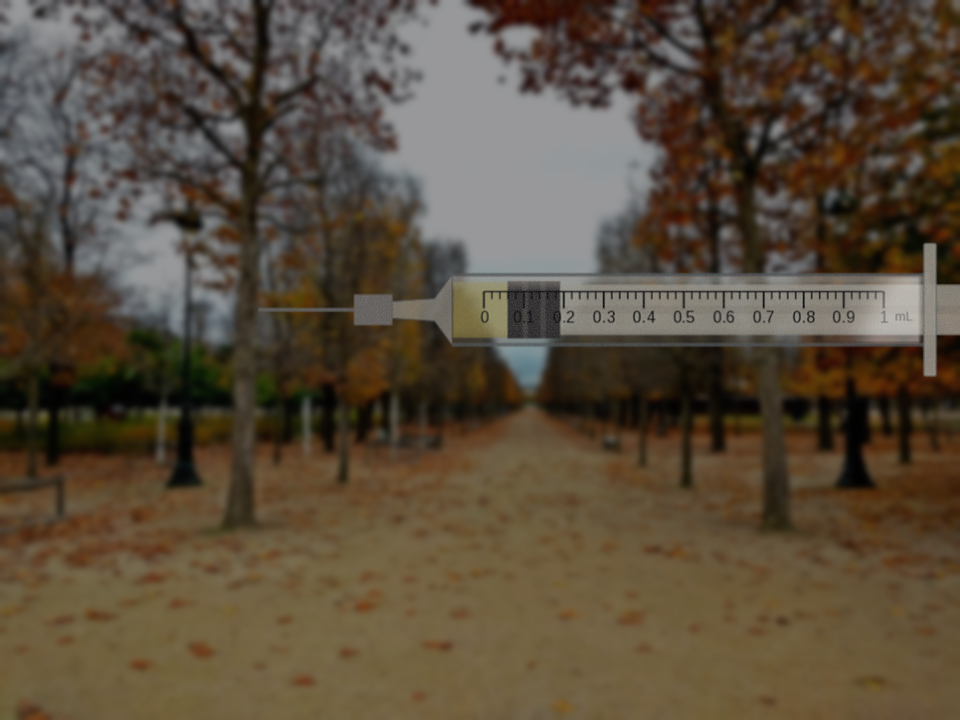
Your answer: 0.06 mL
